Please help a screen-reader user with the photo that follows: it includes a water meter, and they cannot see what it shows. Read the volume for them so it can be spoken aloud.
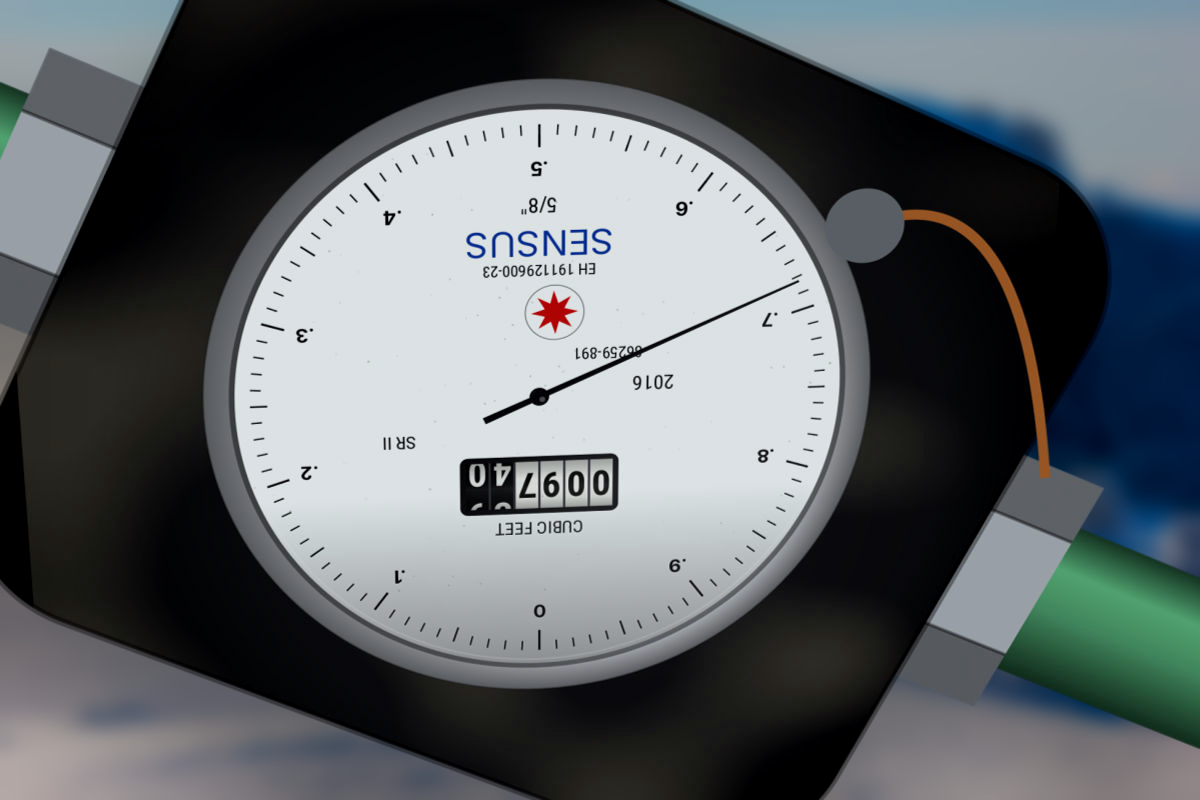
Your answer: 9739.68 ft³
